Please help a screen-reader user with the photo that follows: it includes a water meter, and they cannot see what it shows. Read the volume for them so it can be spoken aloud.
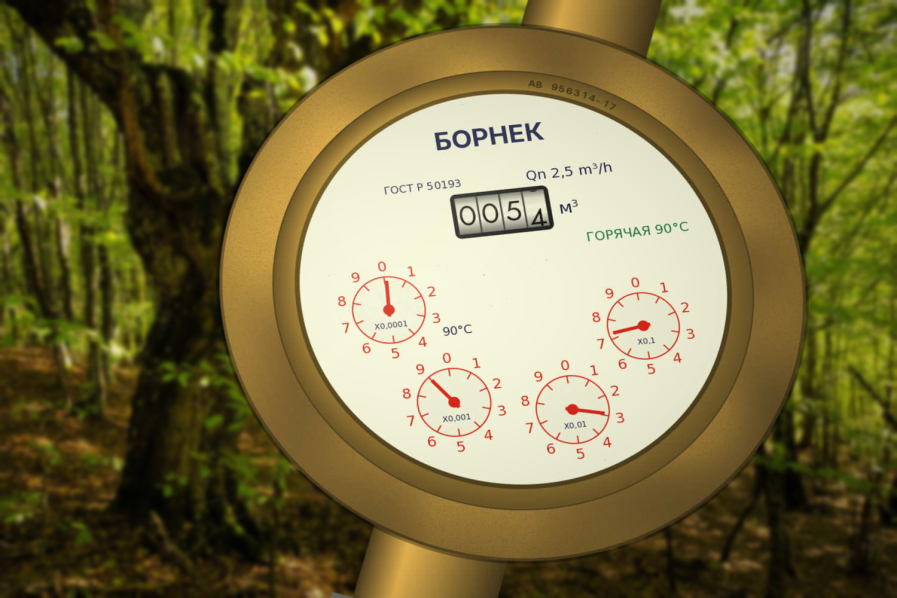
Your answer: 53.7290 m³
